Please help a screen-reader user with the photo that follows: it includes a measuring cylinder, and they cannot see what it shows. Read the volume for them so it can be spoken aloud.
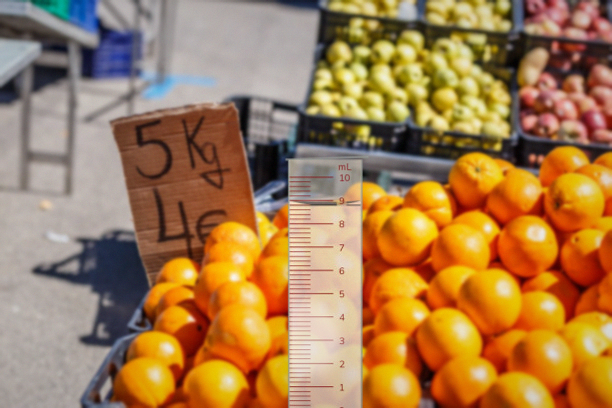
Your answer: 8.8 mL
